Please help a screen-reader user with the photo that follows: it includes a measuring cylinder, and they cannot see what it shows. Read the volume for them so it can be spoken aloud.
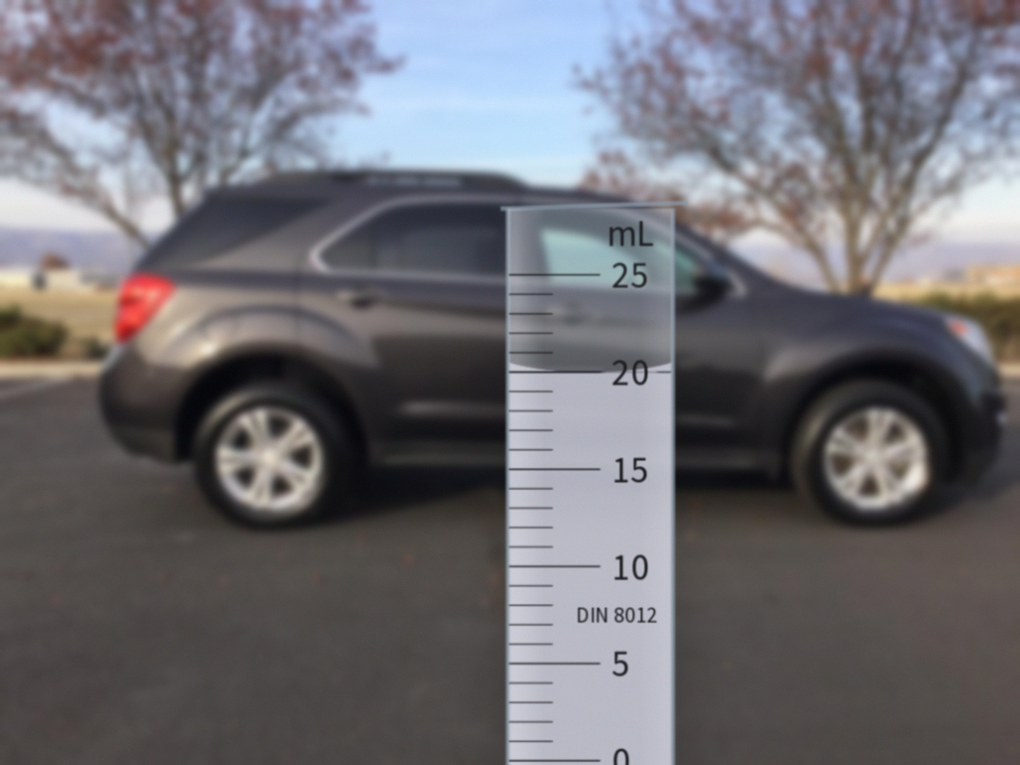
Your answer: 20 mL
